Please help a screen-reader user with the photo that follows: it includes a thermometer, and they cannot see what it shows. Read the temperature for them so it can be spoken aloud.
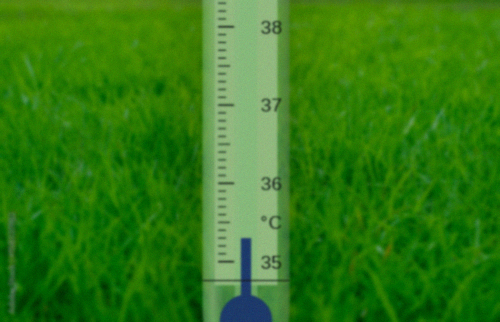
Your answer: 35.3 °C
